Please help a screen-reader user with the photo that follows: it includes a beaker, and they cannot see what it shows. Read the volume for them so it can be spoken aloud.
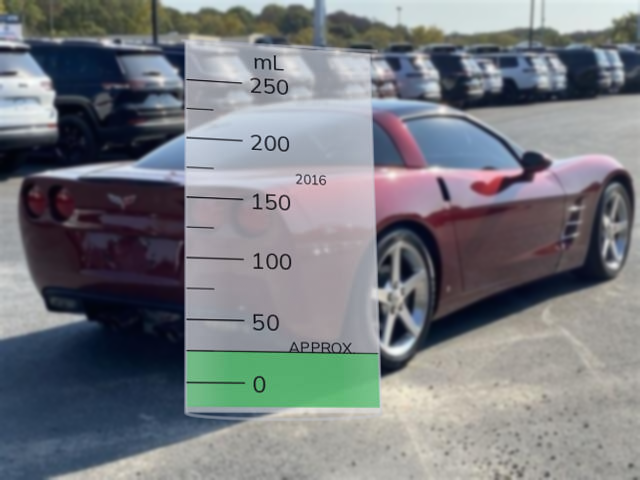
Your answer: 25 mL
